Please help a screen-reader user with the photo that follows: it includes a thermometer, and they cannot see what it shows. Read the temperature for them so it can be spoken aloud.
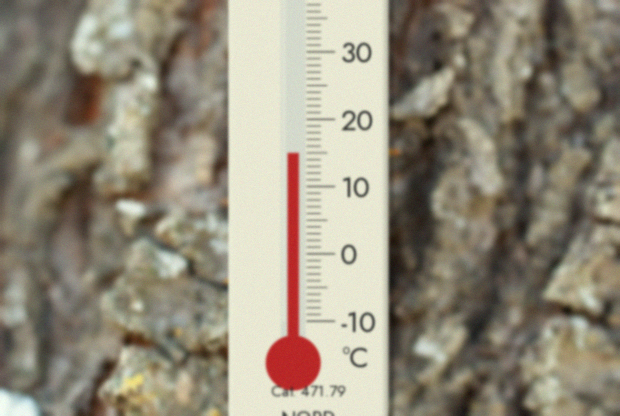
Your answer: 15 °C
